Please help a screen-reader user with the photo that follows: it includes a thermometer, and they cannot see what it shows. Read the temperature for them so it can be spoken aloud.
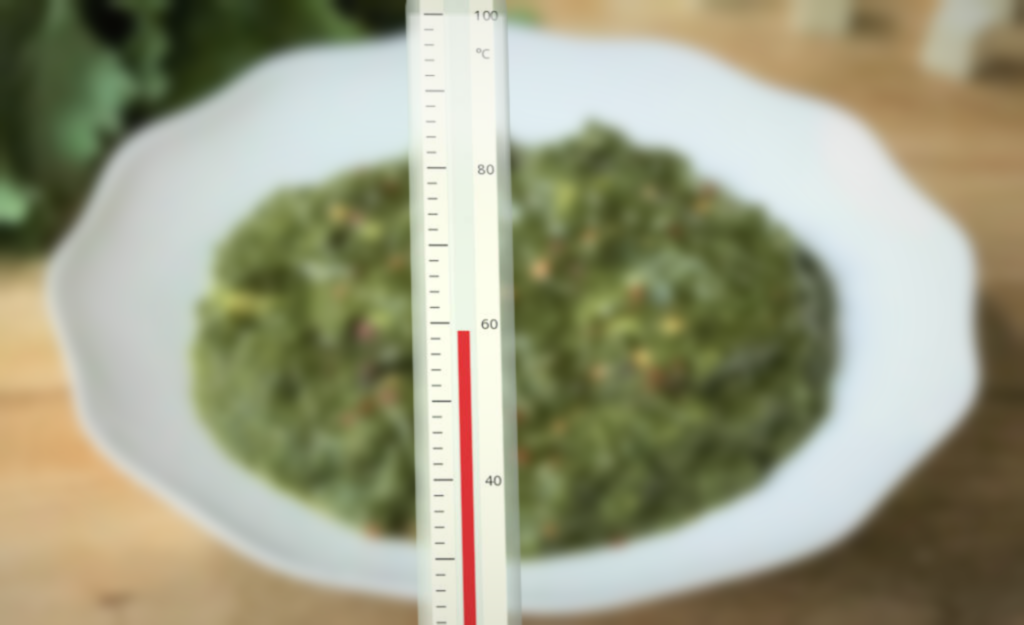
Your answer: 59 °C
